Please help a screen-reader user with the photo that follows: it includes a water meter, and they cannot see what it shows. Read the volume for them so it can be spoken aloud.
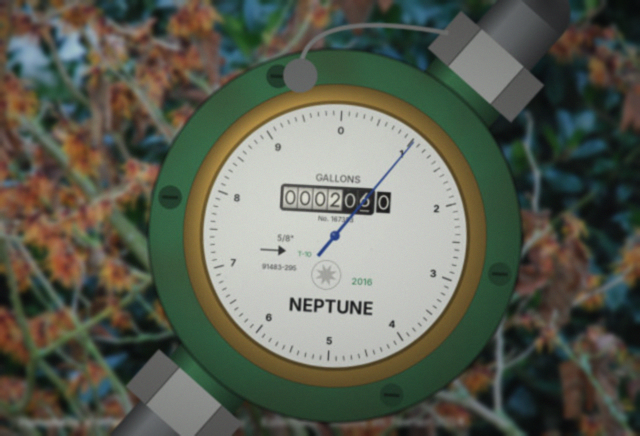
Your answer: 2061.0 gal
